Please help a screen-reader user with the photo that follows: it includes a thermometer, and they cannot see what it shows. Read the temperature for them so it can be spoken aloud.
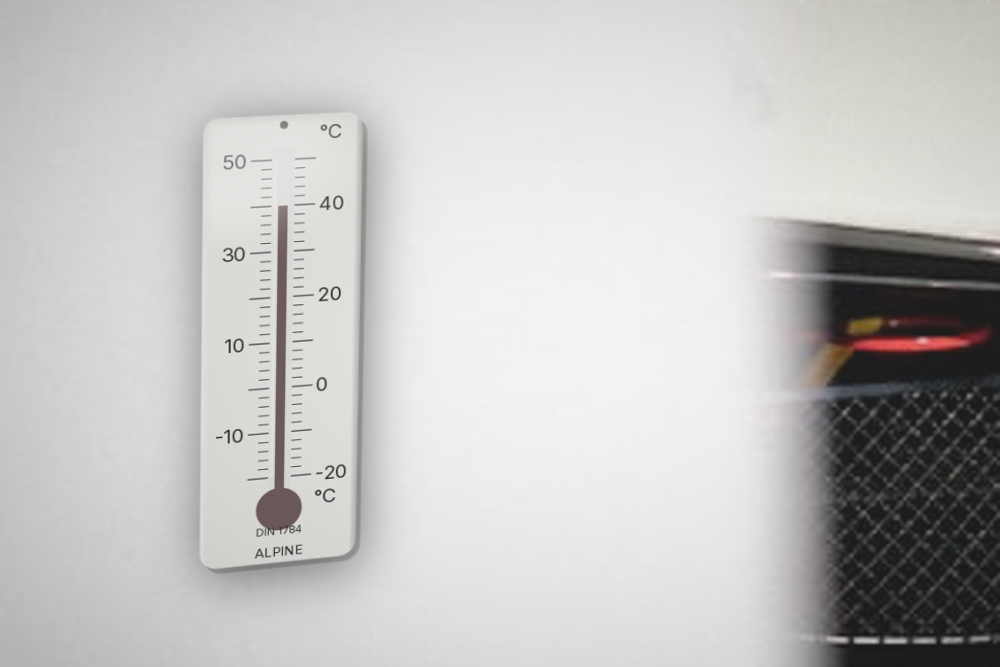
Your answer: 40 °C
